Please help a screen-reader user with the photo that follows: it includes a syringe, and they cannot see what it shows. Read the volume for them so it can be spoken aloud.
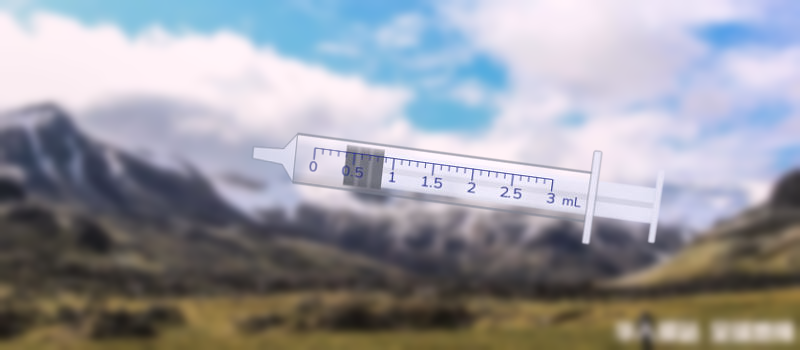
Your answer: 0.4 mL
